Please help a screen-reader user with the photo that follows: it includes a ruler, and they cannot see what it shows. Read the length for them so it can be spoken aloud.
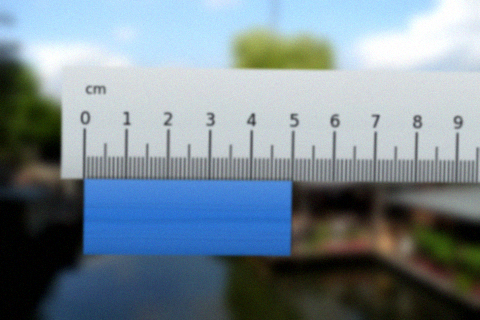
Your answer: 5 cm
